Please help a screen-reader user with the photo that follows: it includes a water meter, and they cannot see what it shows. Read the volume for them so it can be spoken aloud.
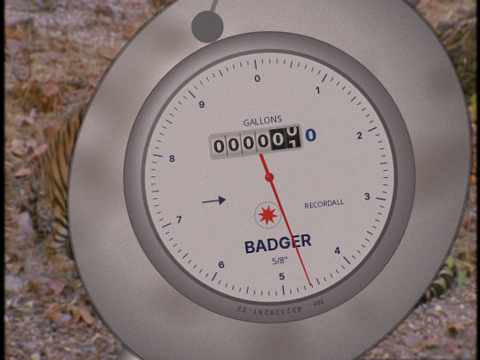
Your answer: 4.6 gal
